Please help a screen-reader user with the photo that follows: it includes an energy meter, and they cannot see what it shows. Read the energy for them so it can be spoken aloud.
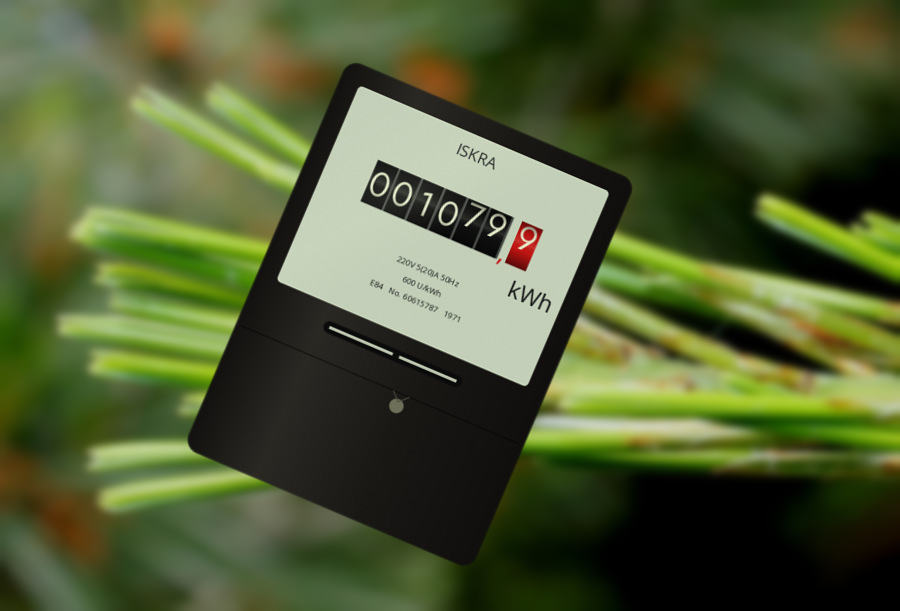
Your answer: 1079.9 kWh
